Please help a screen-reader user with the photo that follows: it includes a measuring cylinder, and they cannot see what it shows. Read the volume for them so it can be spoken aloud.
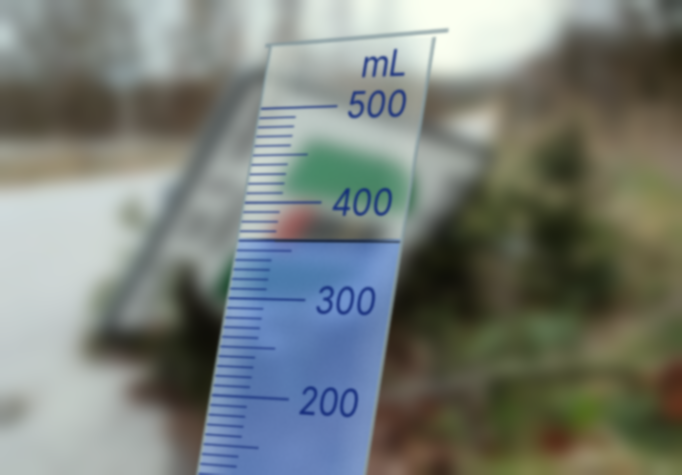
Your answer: 360 mL
